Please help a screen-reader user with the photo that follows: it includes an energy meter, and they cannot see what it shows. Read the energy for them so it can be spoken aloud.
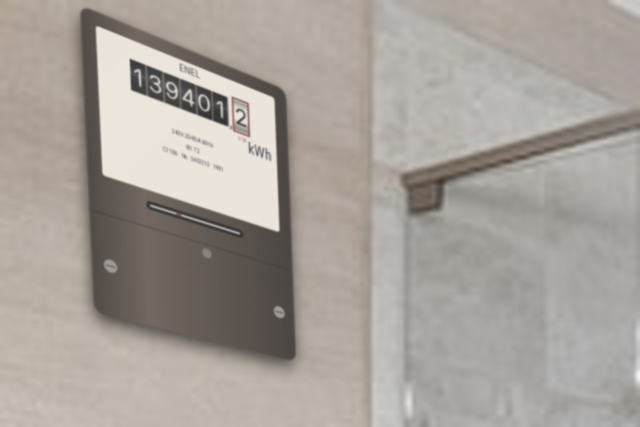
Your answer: 139401.2 kWh
